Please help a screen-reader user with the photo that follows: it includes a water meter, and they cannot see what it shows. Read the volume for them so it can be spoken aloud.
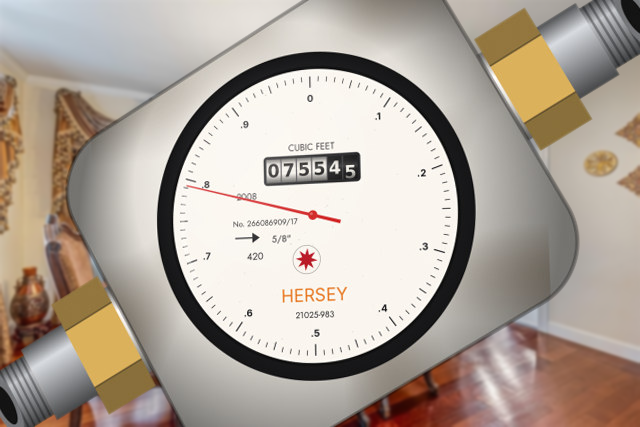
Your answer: 75544.79 ft³
